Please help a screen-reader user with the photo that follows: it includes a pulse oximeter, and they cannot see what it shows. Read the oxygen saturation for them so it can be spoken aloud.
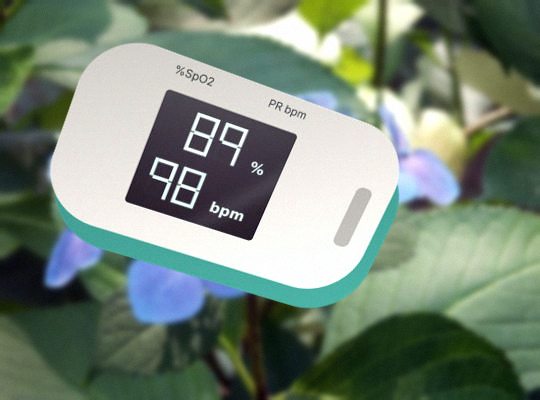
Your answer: 89 %
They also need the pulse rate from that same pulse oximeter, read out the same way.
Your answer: 98 bpm
